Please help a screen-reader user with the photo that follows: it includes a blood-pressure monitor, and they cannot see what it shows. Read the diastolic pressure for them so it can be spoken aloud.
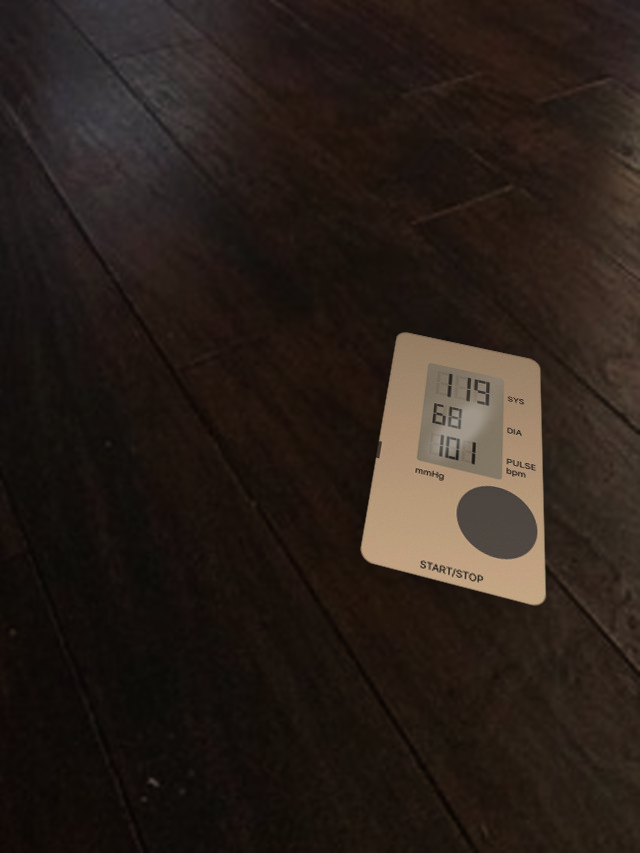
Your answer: 68 mmHg
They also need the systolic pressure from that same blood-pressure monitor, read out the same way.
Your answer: 119 mmHg
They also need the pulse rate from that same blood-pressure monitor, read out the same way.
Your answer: 101 bpm
